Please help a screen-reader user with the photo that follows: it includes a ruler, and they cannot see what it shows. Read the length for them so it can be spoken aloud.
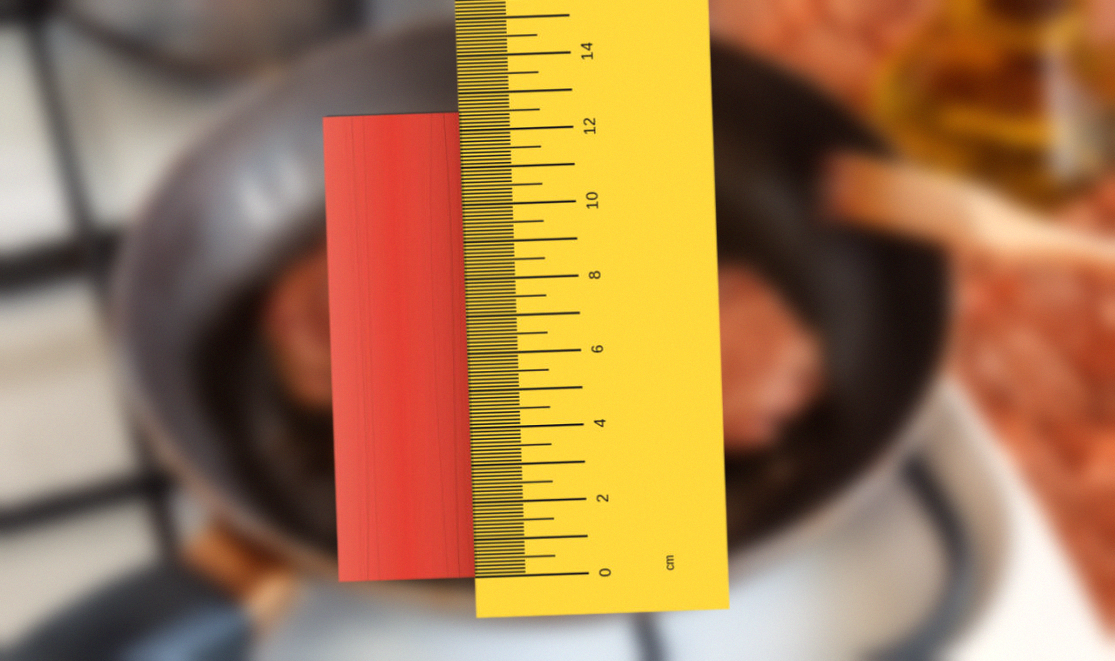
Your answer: 12.5 cm
